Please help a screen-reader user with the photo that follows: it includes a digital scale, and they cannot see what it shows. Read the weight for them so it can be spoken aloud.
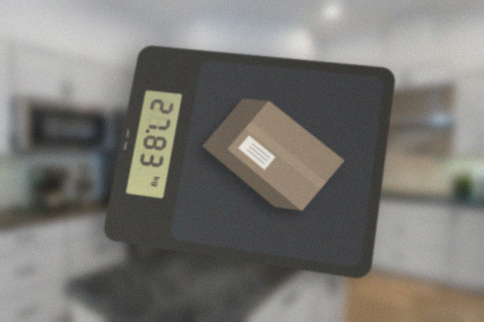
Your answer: 27.83 kg
